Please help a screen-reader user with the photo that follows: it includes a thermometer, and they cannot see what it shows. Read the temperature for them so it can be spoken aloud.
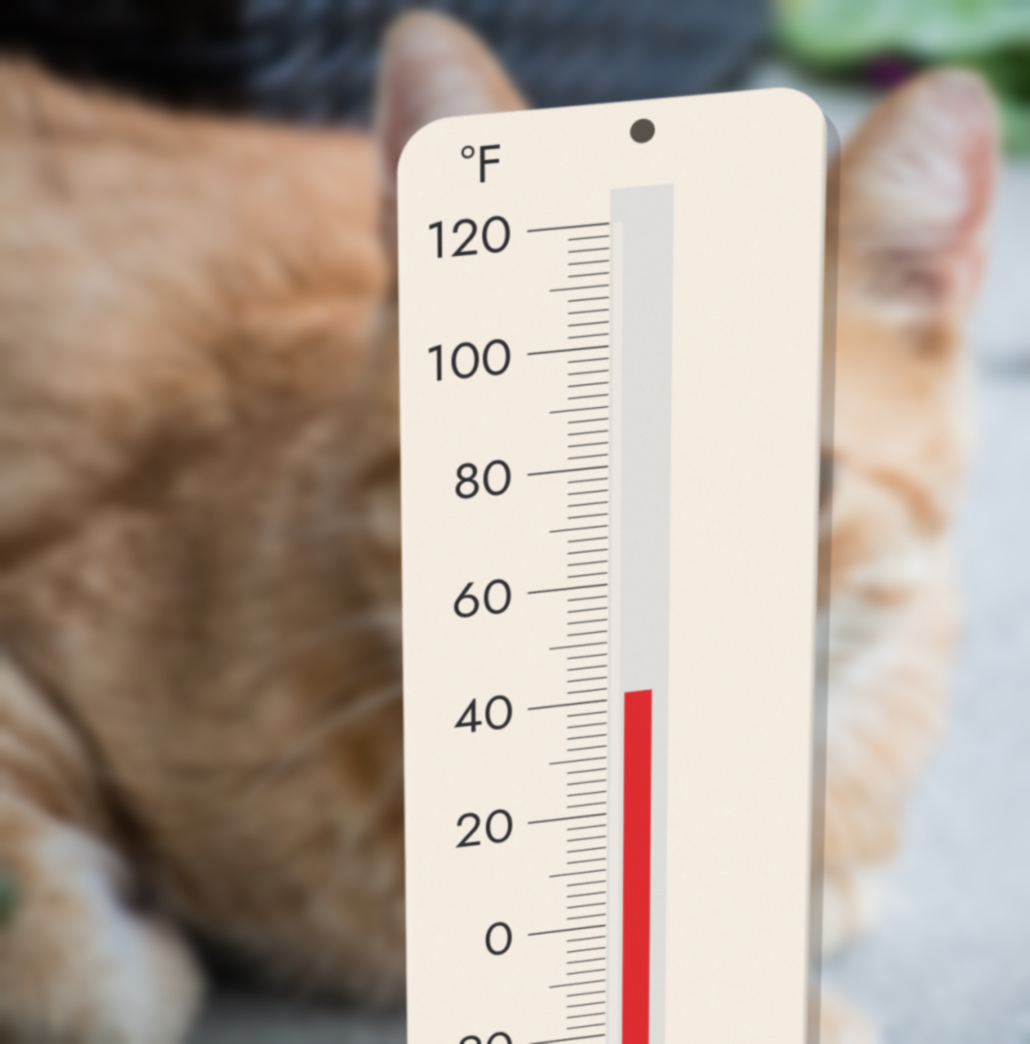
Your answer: 41 °F
